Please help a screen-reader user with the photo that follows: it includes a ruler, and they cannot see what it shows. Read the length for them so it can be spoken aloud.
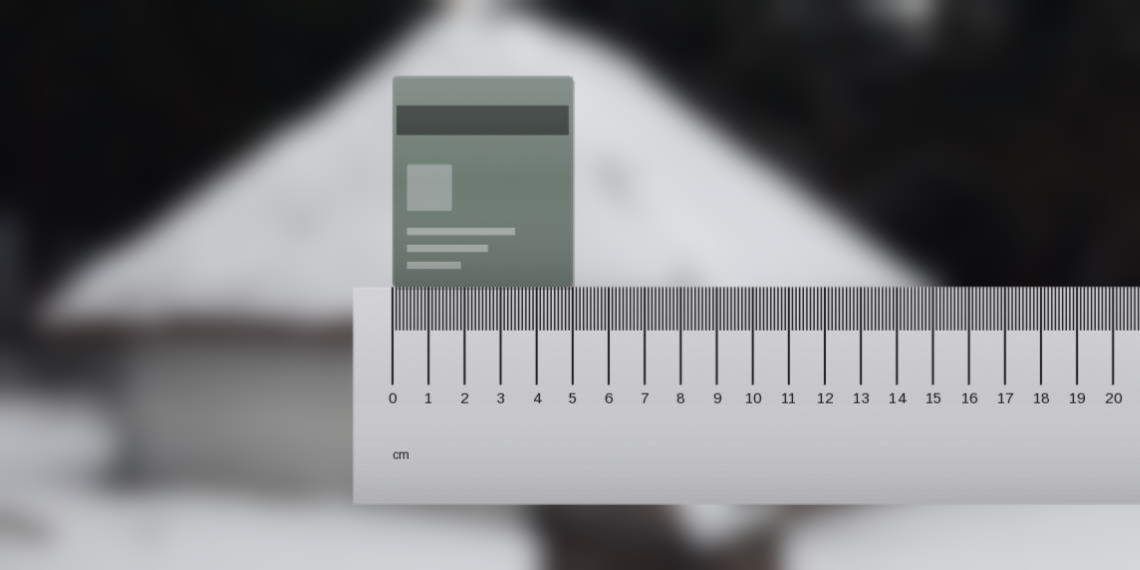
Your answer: 5 cm
